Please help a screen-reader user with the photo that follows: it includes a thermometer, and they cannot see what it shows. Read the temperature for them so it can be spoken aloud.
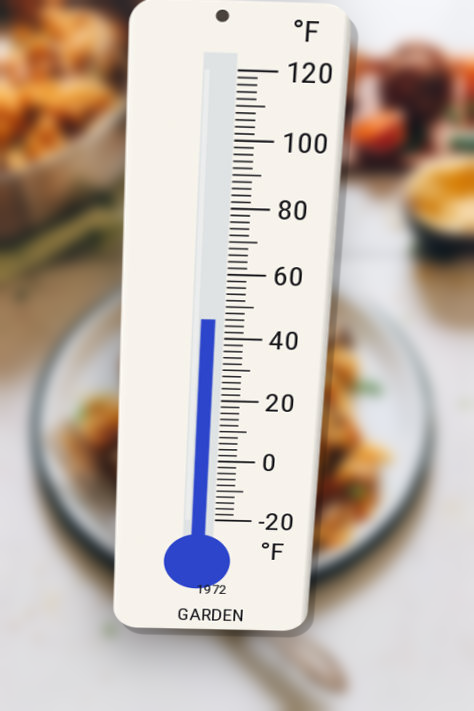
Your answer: 46 °F
